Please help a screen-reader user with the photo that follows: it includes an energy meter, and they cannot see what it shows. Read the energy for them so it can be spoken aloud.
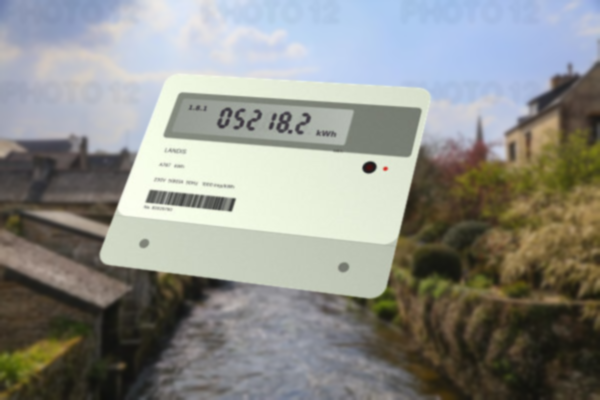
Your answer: 5218.2 kWh
